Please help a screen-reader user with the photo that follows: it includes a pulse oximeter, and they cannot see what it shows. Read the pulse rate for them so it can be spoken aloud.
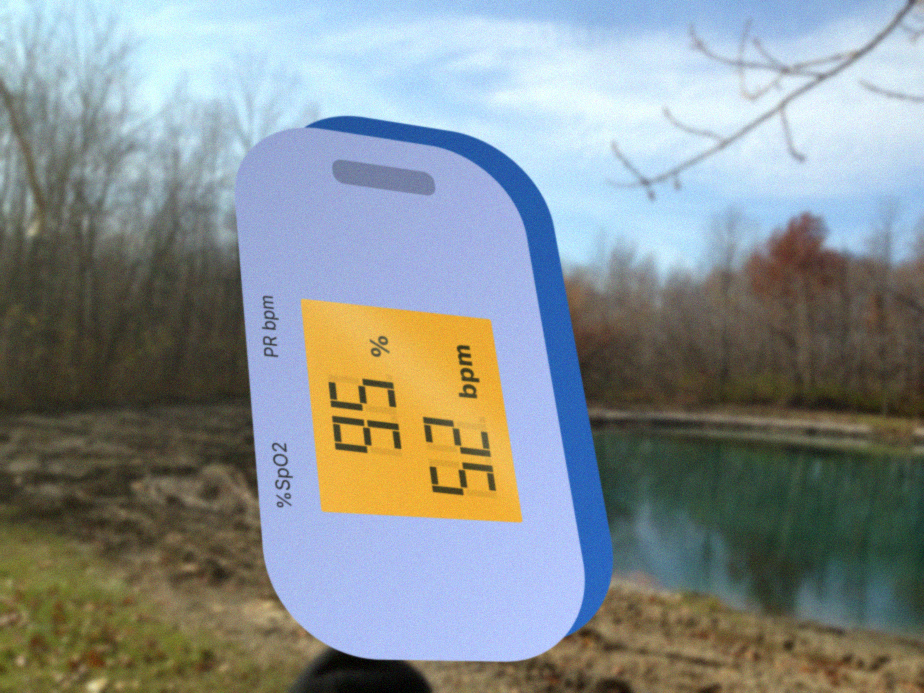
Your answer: 52 bpm
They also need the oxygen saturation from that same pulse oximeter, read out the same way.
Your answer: 95 %
